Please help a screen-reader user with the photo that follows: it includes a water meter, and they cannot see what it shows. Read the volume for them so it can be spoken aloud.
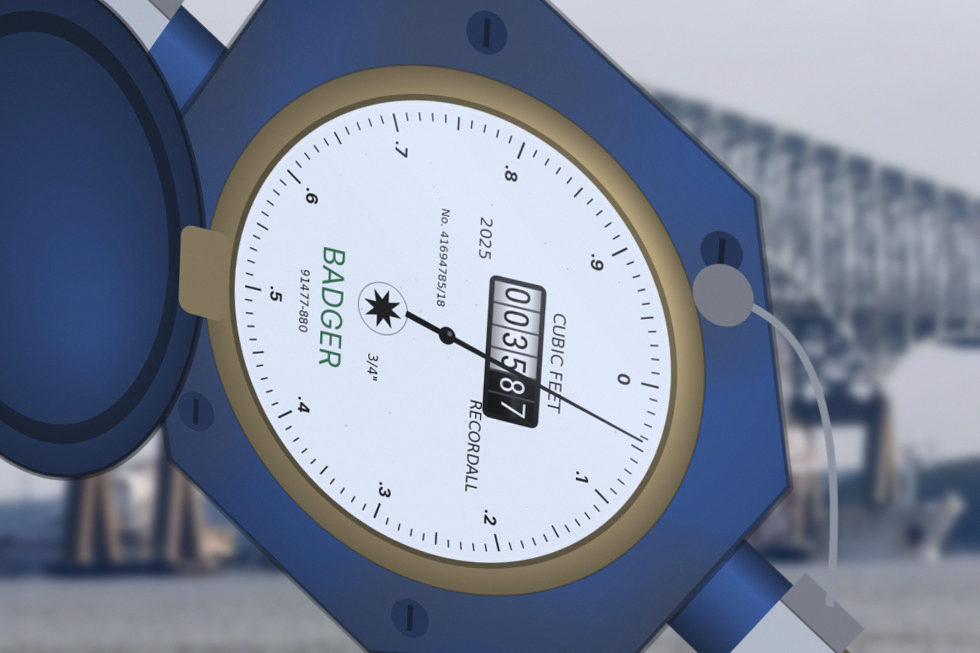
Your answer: 3587.04 ft³
